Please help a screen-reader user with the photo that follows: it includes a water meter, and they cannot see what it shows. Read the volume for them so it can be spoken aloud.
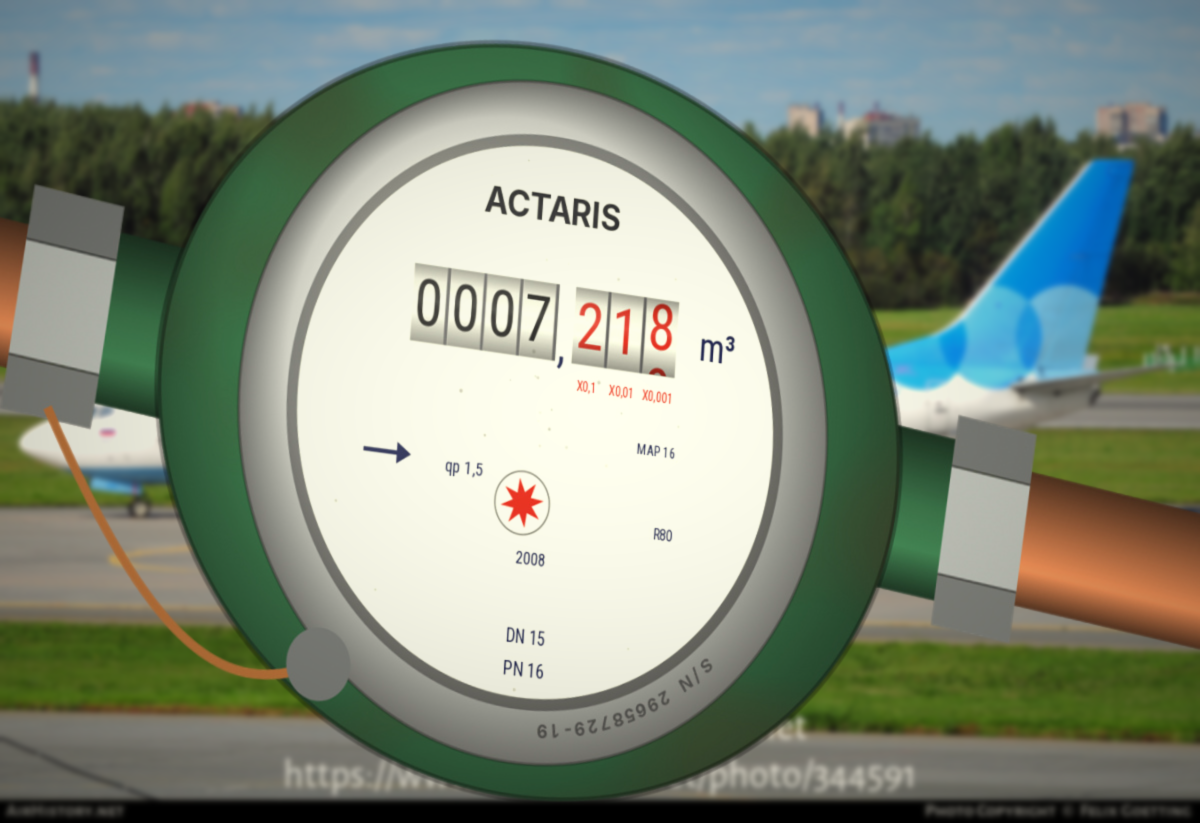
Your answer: 7.218 m³
